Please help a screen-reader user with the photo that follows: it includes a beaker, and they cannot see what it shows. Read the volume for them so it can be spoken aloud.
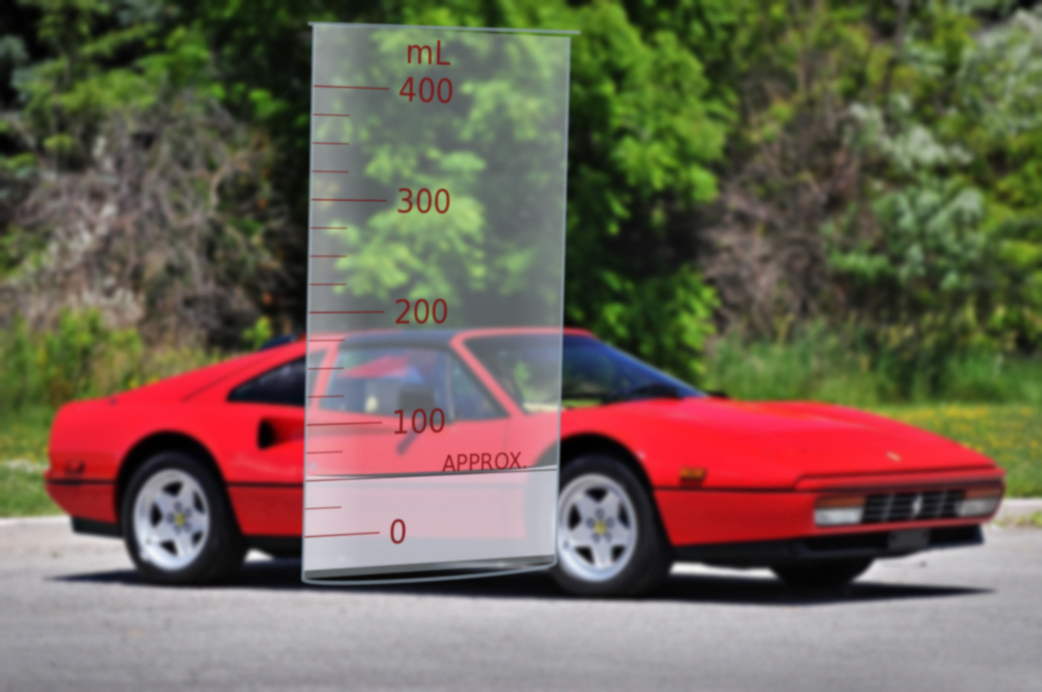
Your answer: 50 mL
